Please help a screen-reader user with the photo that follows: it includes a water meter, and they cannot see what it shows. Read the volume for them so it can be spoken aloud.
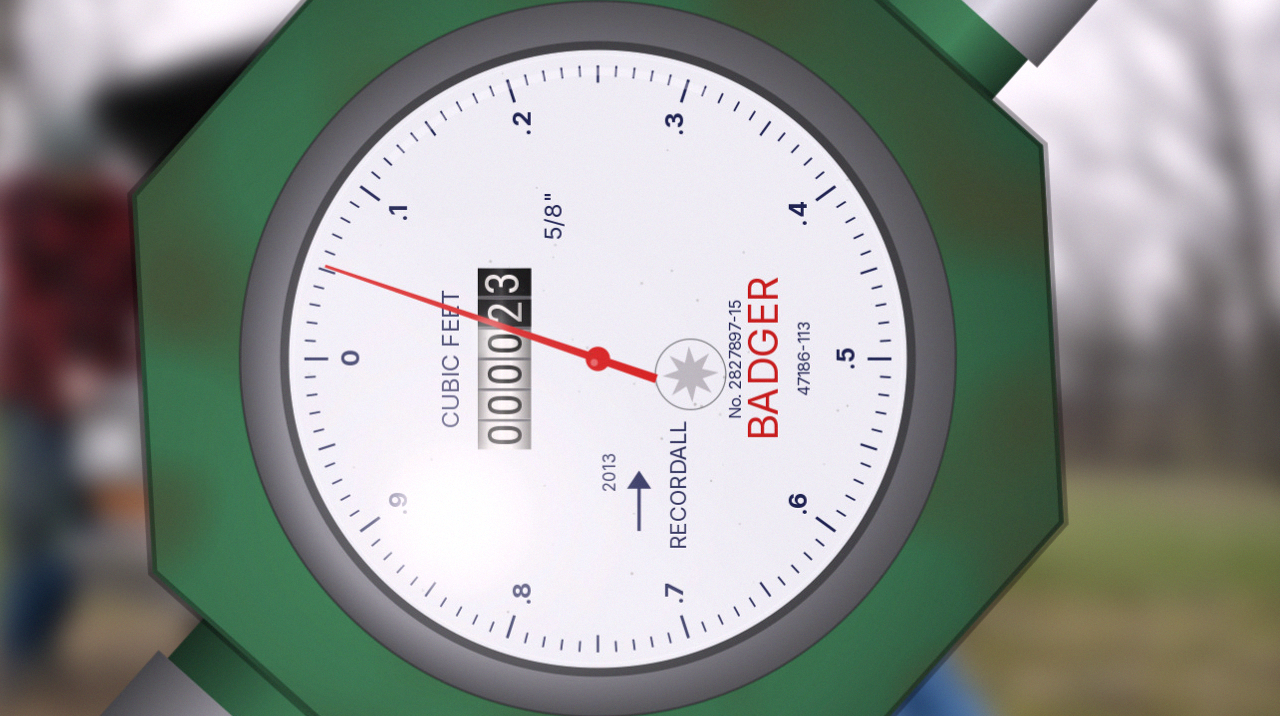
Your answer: 23.05 ft³
